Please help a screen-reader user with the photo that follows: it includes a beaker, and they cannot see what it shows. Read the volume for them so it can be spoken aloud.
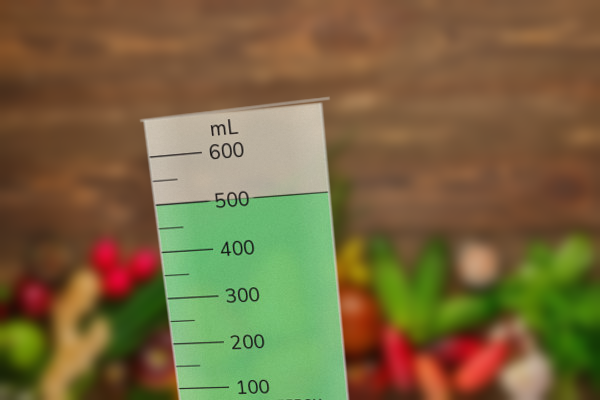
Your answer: 500 mL
